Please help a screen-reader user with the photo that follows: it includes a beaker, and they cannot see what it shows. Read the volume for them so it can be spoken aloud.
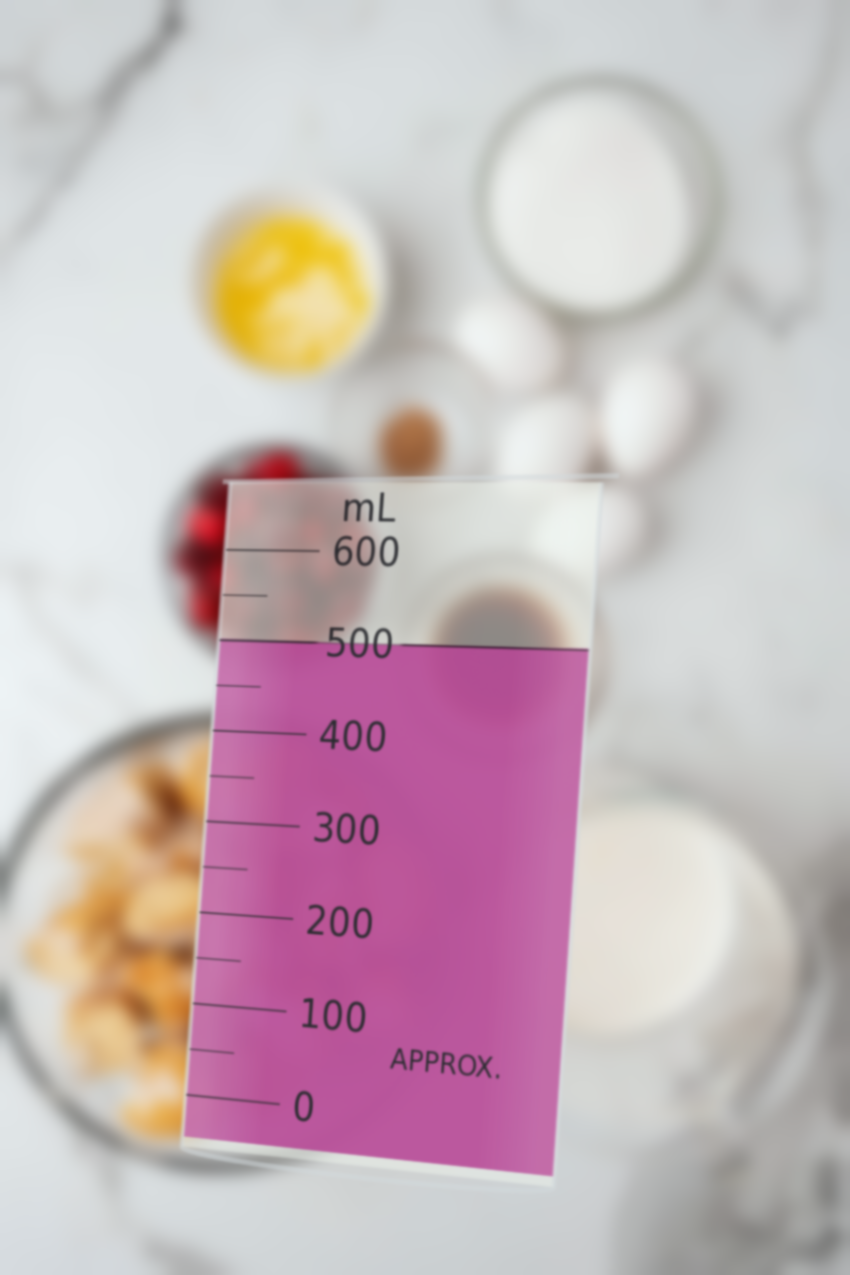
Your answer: 500 mL
